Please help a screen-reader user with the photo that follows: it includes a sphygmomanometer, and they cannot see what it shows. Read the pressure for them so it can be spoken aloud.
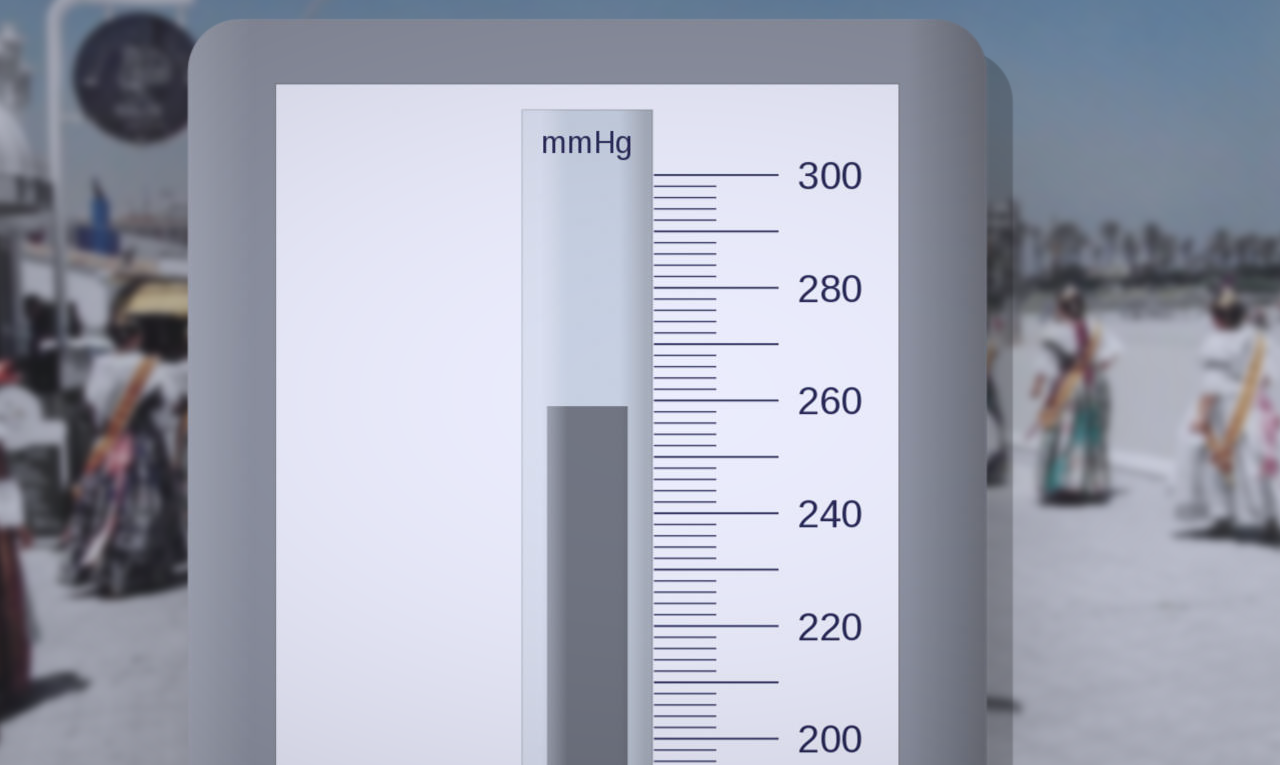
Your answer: 259 mmHg
